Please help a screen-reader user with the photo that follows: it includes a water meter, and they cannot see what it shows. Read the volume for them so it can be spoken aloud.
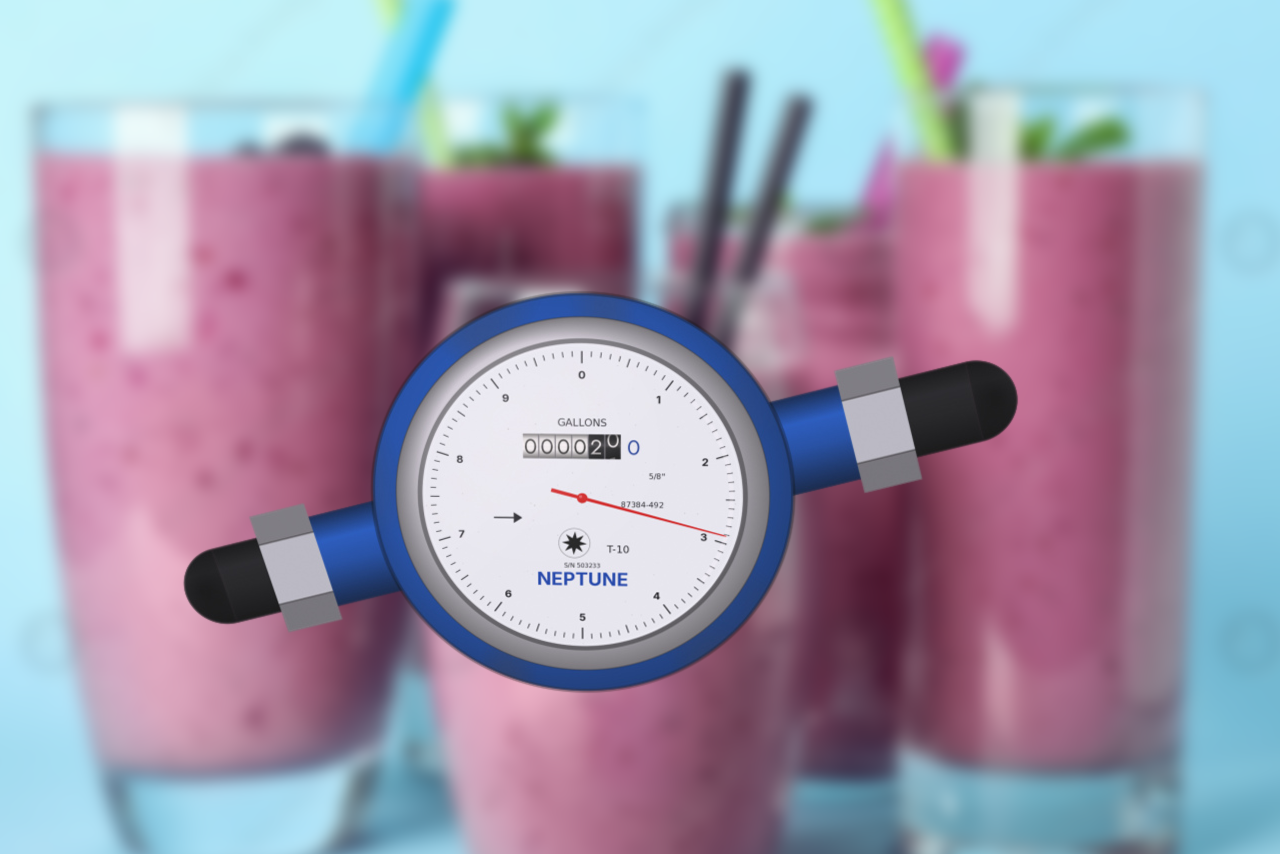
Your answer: 202.9 gal
